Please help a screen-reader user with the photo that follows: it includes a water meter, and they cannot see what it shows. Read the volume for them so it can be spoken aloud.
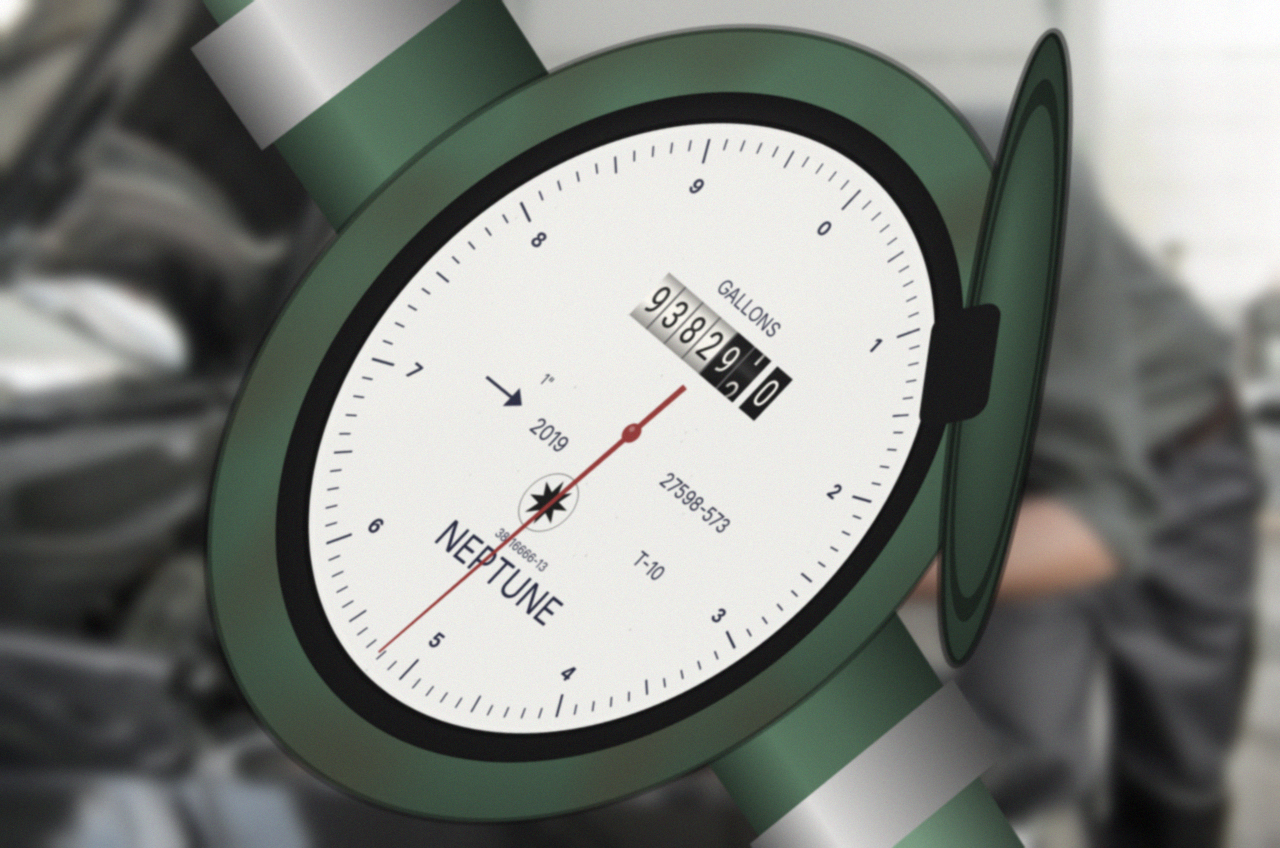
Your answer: 9382915.2 gal
